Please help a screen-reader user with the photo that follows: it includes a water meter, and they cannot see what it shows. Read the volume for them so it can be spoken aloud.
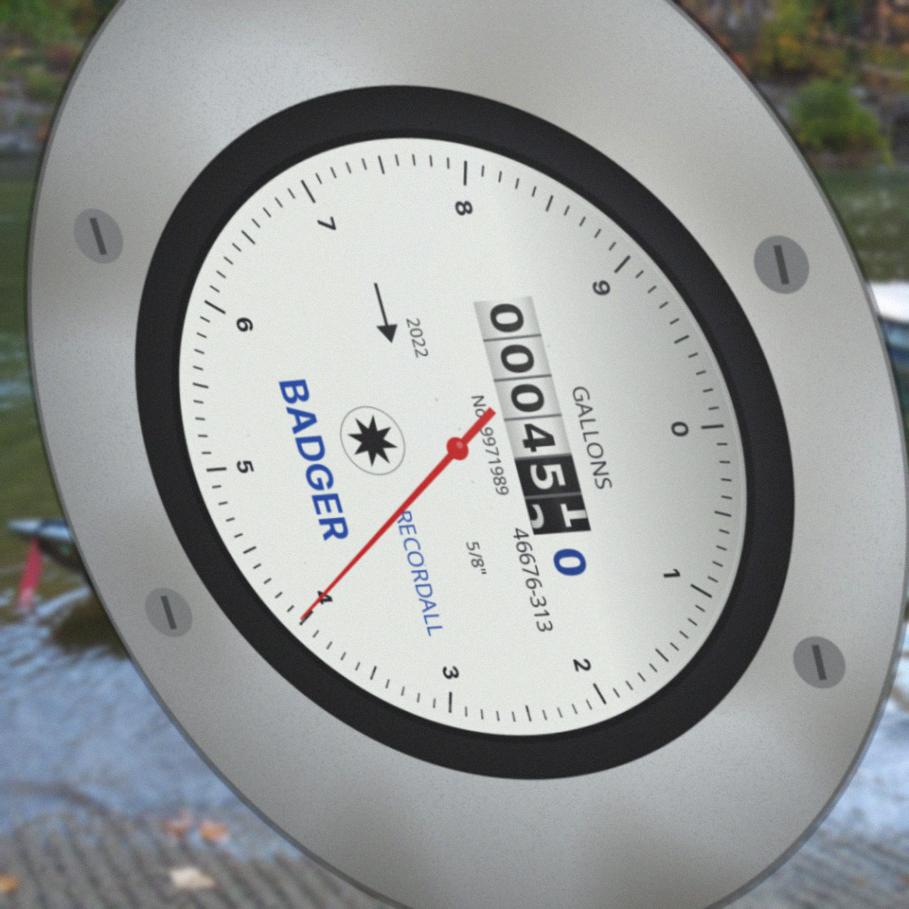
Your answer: 4514.0 gal
